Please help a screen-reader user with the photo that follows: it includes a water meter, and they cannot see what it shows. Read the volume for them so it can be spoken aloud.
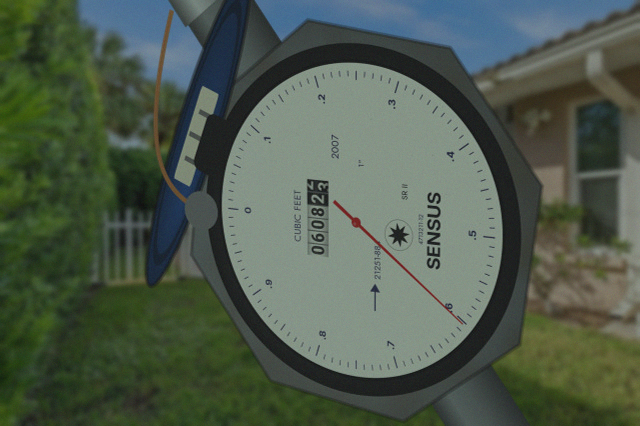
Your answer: 60822.60 ft³
